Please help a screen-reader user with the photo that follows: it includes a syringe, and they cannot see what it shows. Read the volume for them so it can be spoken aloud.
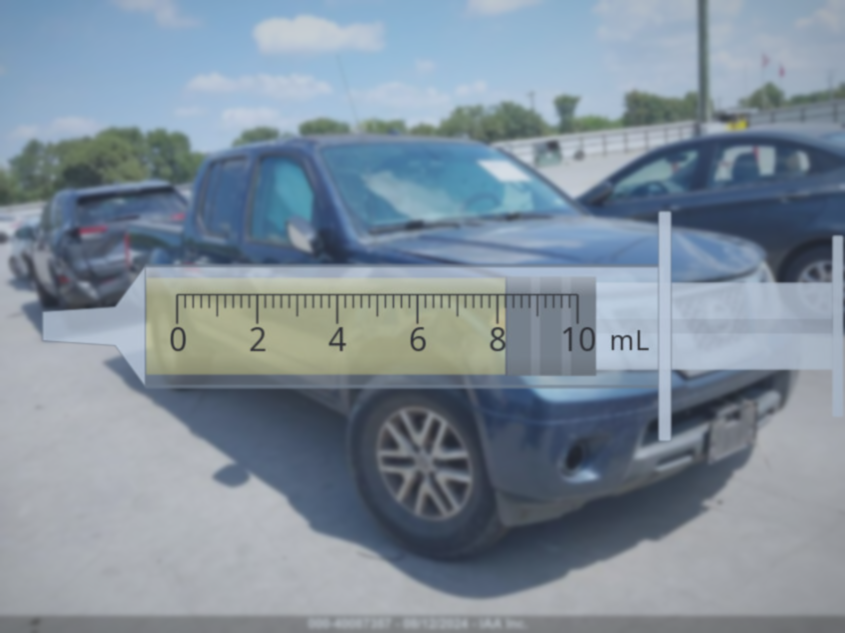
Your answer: 8.2 mL
